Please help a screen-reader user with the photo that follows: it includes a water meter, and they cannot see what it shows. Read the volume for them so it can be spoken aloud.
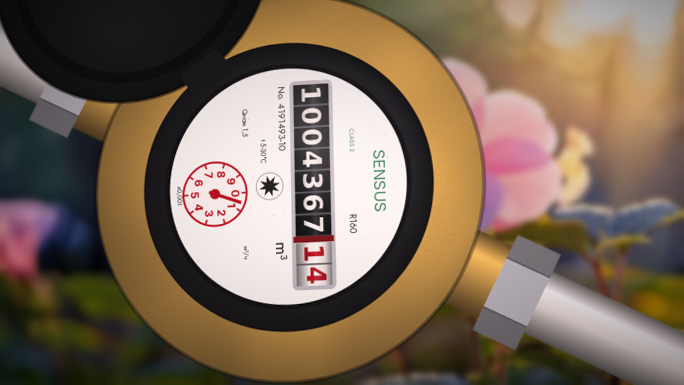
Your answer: 1004367.140 m³
